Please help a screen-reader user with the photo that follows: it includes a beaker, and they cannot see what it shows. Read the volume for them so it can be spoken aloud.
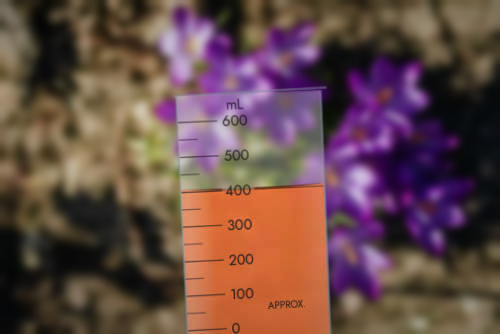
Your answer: 400 mL
